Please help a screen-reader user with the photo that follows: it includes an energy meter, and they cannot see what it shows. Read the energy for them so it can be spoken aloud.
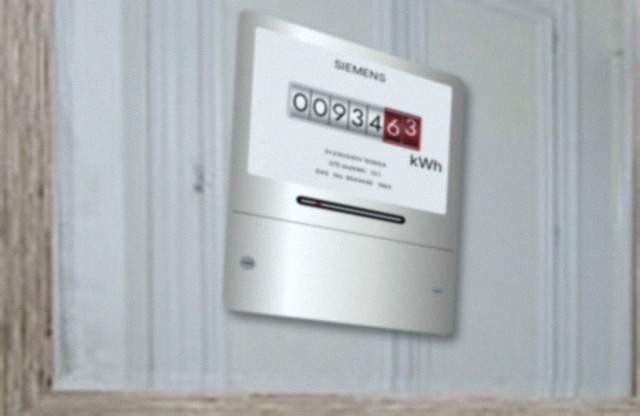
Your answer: 934.63 kWh
